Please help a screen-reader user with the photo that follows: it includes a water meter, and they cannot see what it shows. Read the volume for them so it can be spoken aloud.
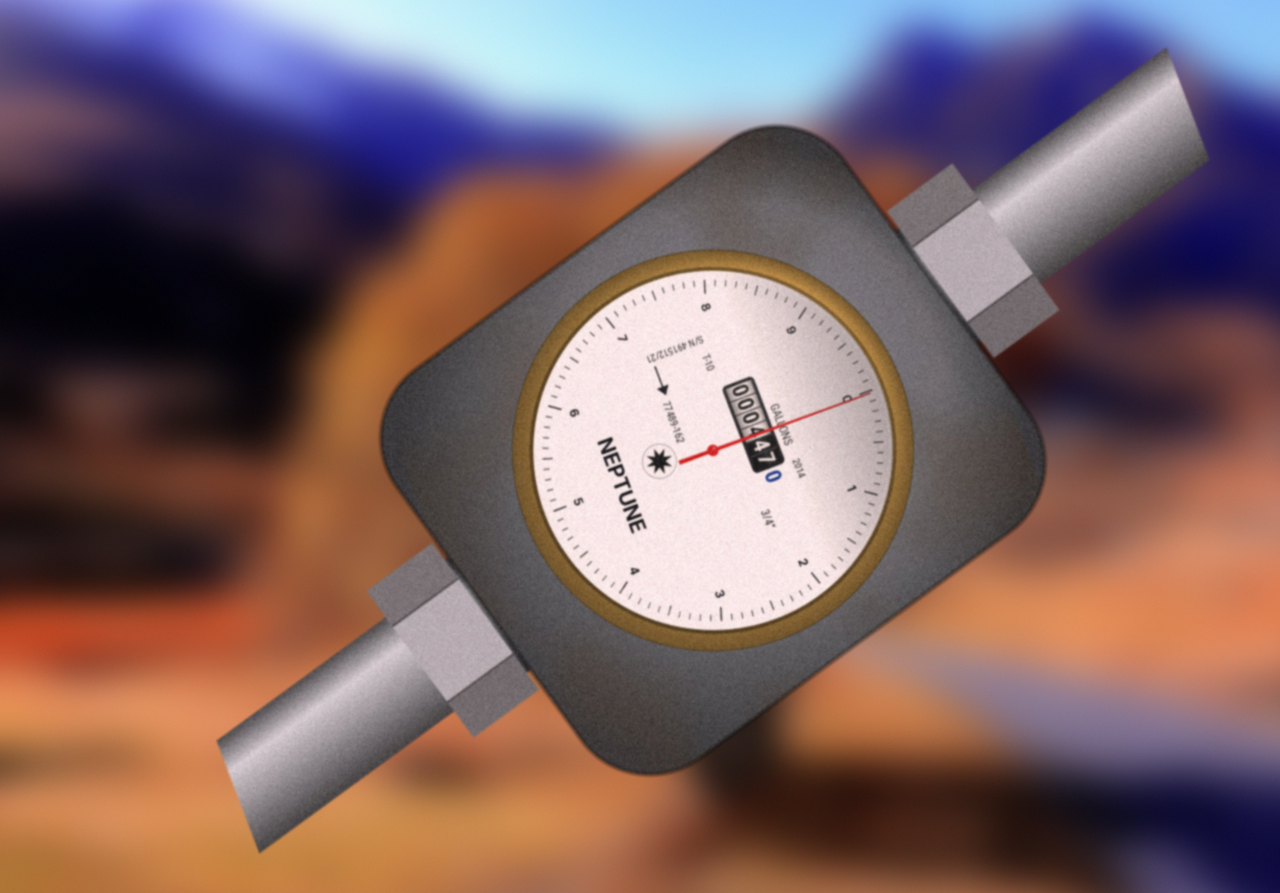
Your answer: 4470.0 gal
